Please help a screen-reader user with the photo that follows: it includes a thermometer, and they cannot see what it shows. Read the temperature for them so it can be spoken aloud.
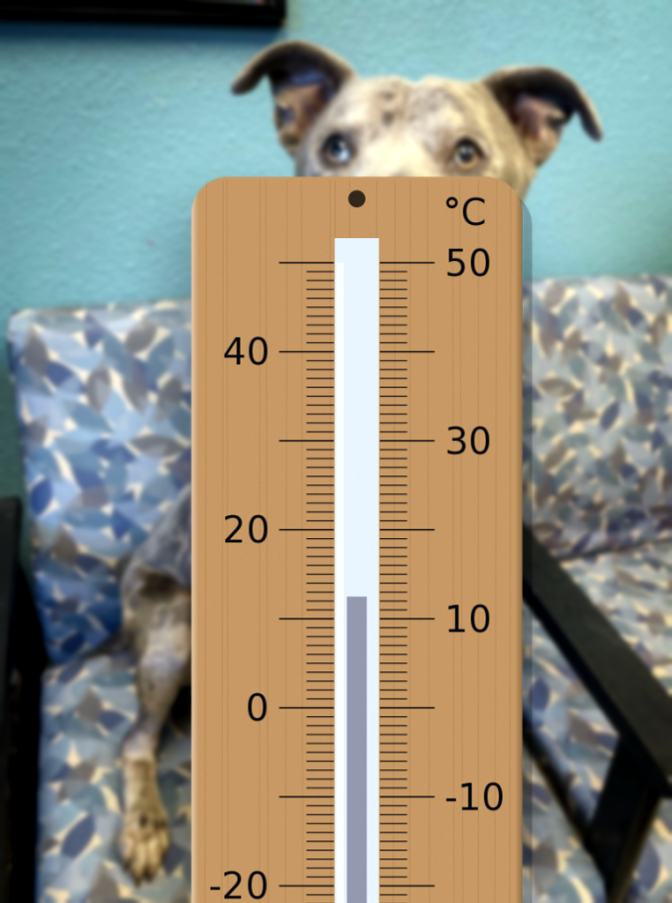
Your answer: 12.5 °C
